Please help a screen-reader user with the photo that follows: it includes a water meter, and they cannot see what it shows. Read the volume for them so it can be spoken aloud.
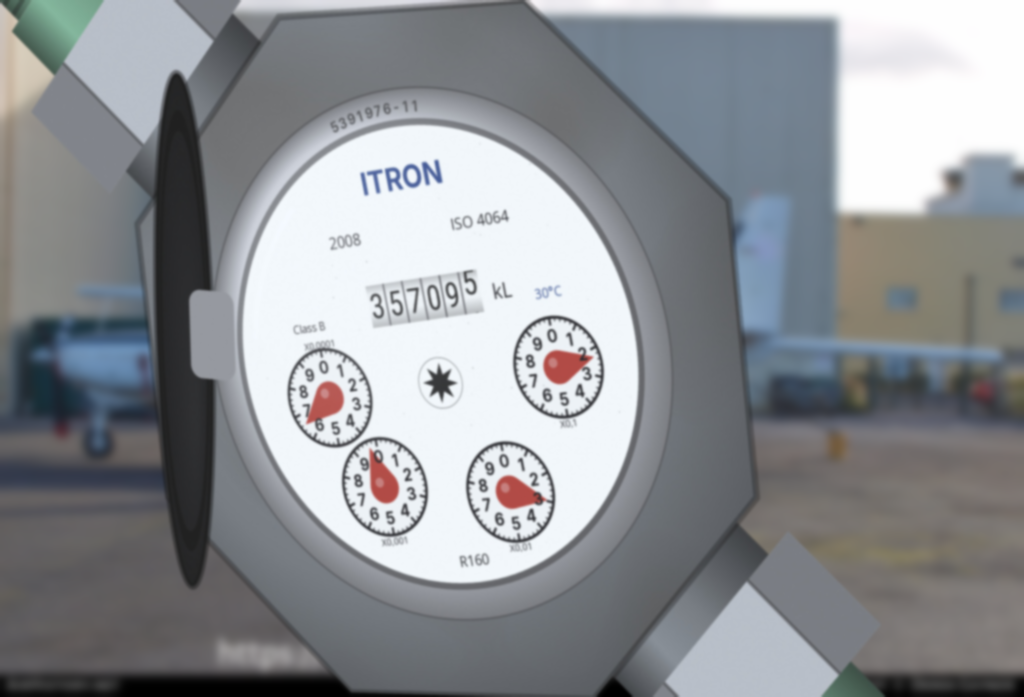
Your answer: 357095.2296 kL
